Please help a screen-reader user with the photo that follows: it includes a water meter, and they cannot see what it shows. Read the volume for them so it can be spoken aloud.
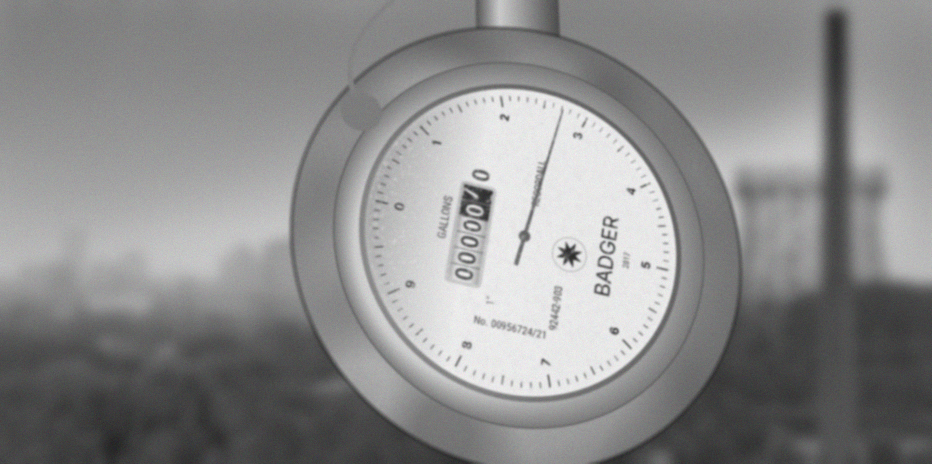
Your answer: 72.7 gal
